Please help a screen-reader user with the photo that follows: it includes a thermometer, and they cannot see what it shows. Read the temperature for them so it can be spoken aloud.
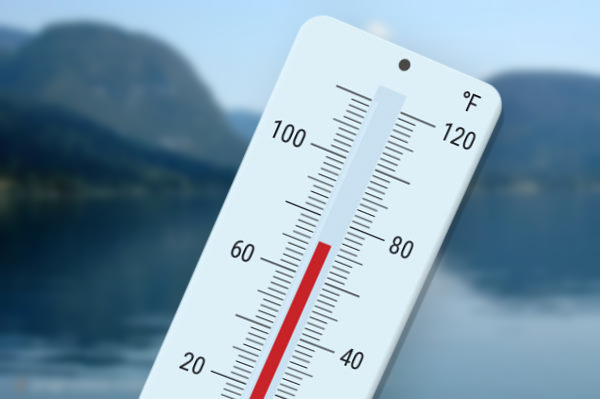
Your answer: 72 °F
